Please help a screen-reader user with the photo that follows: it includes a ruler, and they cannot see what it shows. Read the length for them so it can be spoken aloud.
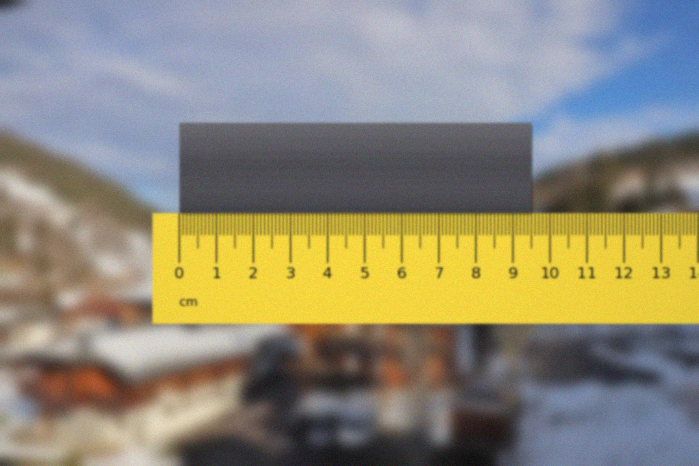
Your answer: 9.5 cm
